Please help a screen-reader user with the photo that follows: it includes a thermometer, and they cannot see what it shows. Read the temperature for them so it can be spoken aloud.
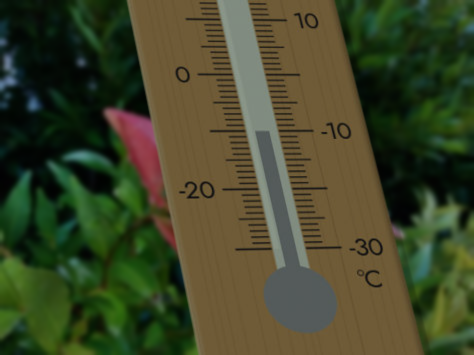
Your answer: -10 °C
